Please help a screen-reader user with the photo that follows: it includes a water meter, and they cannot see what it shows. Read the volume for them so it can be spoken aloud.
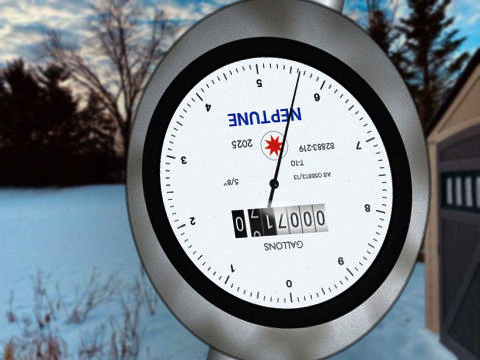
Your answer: 7165.6 gal
